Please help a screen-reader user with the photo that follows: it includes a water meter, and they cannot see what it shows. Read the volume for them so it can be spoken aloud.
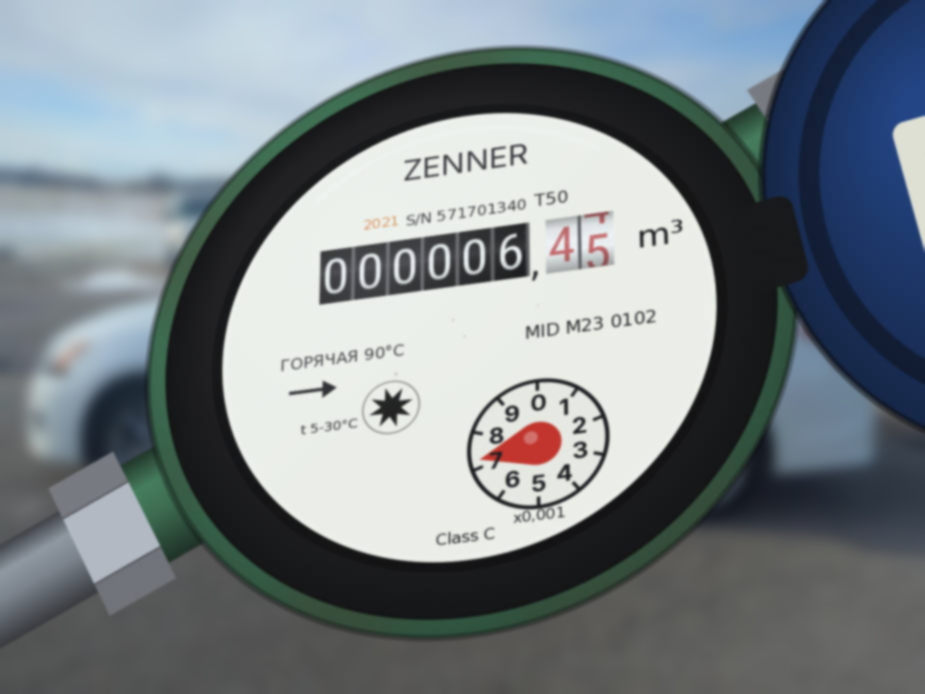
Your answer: 6.447 m³
